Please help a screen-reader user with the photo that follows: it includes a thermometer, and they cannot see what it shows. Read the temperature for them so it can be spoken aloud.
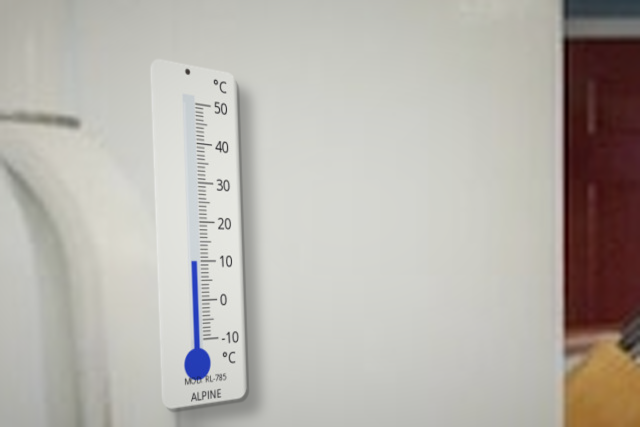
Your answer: 10 °C
